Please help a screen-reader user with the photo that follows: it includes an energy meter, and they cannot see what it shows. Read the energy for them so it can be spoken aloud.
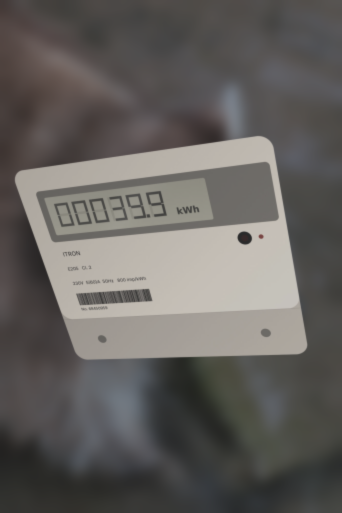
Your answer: 39.9 kWh
